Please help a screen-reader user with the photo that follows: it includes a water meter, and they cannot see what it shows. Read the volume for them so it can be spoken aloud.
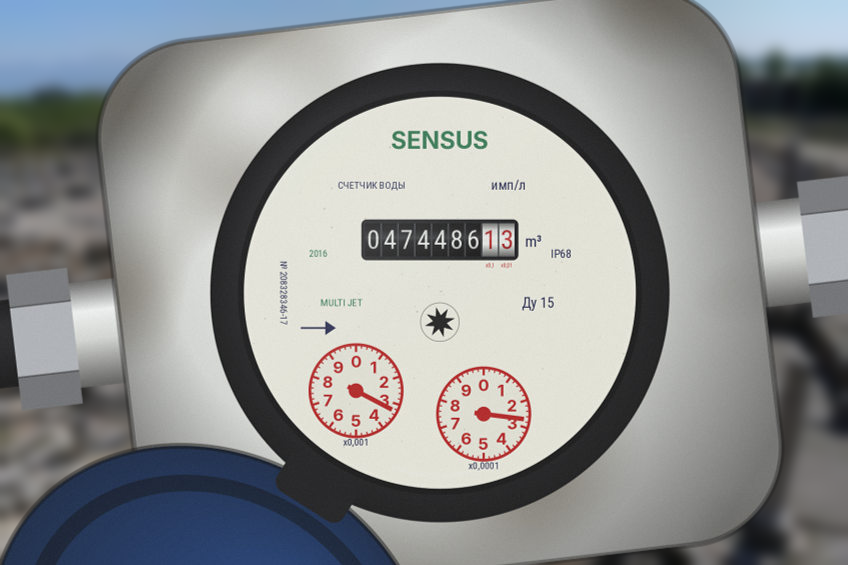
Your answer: 474486.1332 m³
